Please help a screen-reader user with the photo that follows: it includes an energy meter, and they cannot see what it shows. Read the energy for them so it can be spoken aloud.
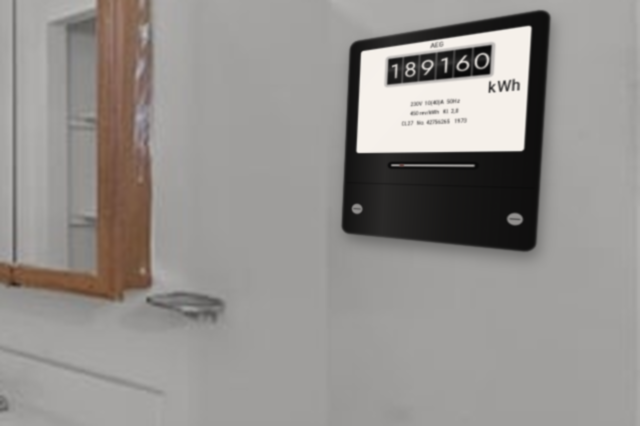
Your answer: 189160 kWh
